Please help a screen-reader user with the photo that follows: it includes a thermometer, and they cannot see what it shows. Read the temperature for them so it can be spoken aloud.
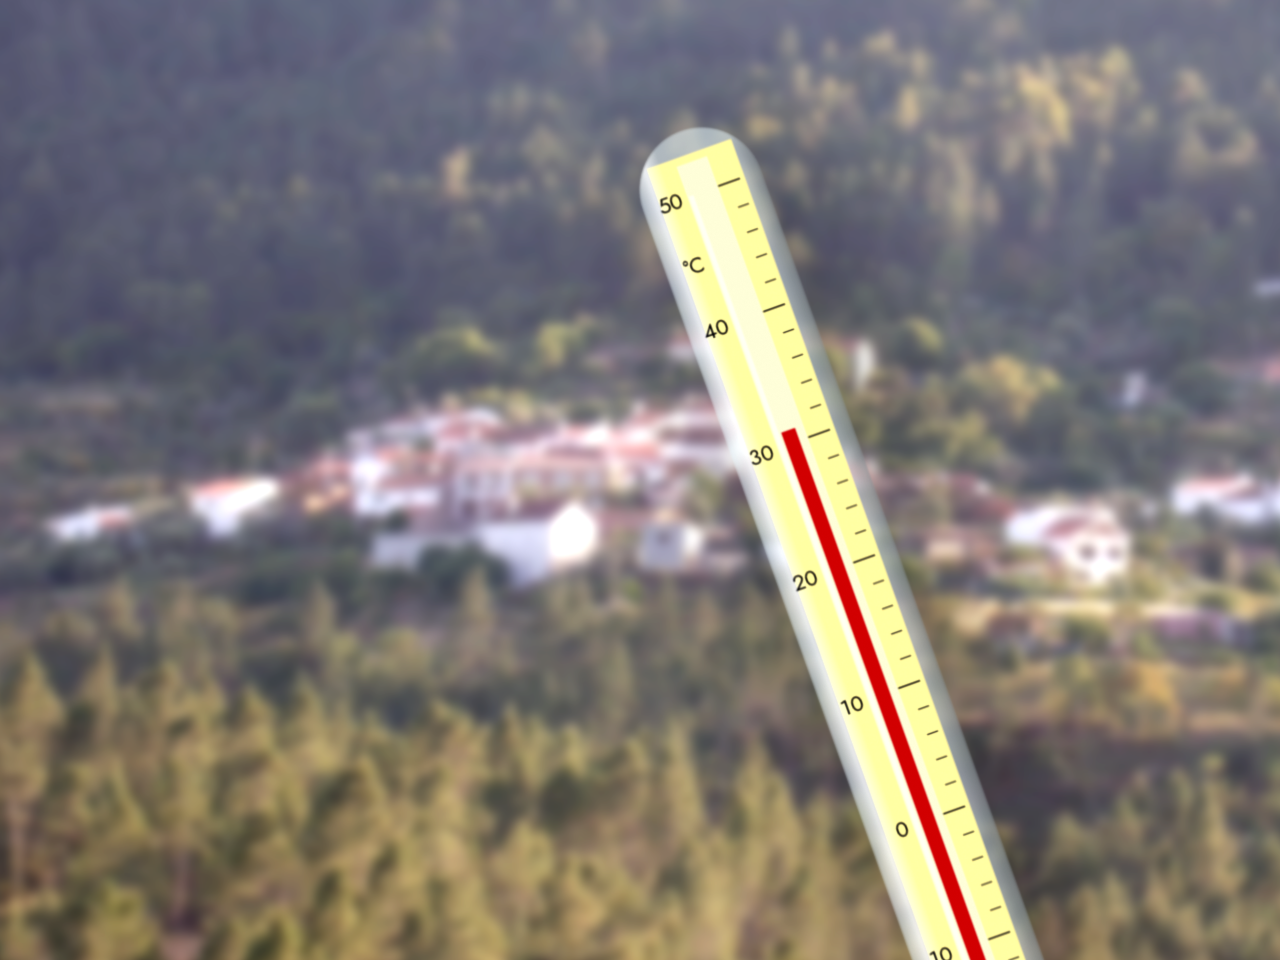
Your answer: 31 °C
